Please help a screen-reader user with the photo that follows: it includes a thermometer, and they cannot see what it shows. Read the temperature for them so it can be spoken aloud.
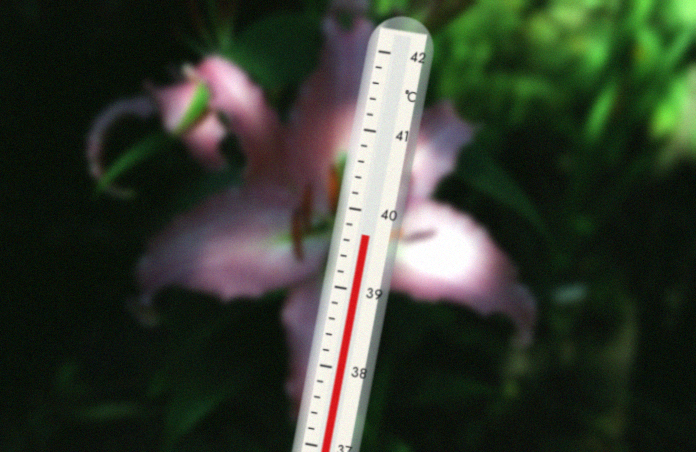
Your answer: 39.7 °C
